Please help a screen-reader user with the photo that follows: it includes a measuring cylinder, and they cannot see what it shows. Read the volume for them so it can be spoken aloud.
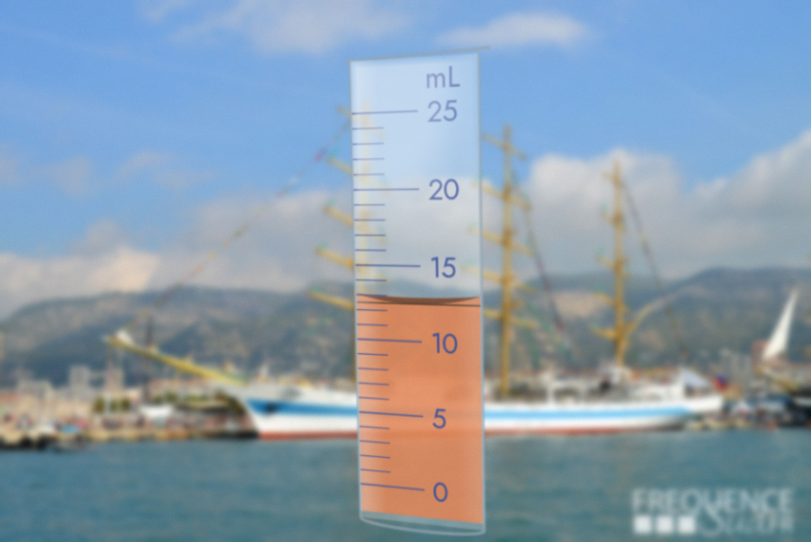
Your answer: 12.5 mL
